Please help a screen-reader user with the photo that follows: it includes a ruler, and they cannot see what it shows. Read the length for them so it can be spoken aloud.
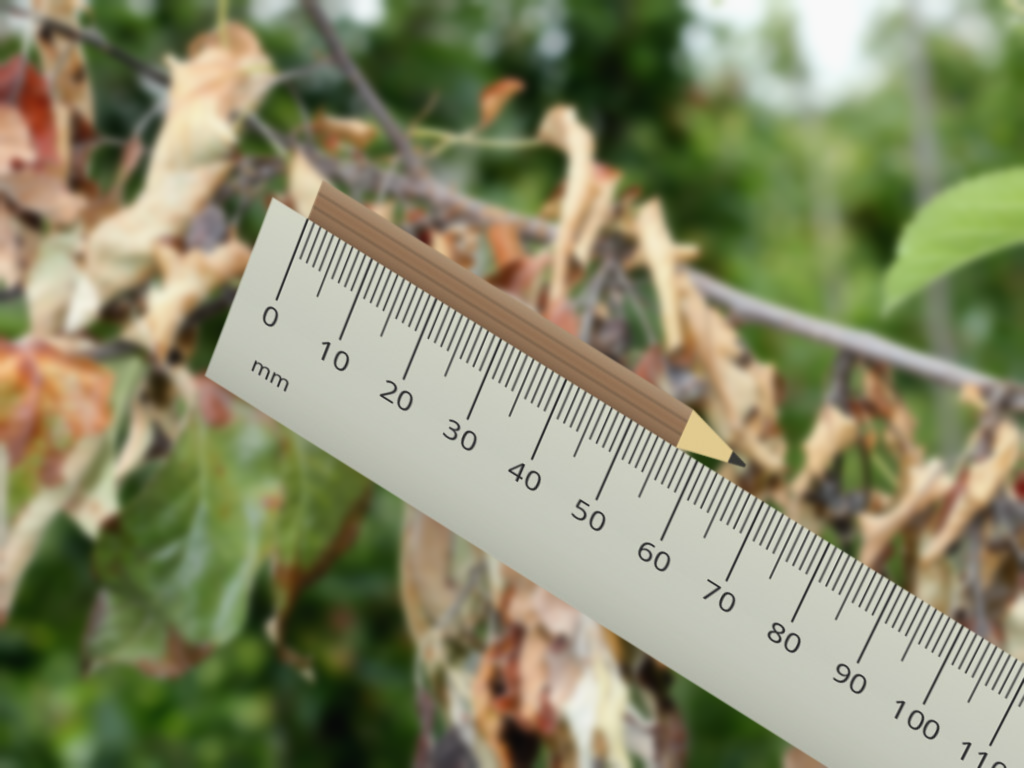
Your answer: 66 mm
